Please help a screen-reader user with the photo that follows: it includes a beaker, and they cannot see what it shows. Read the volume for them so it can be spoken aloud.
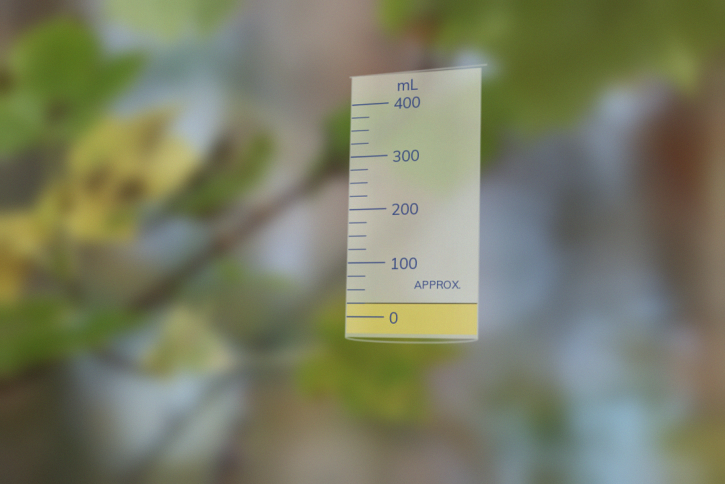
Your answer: 25 mL
